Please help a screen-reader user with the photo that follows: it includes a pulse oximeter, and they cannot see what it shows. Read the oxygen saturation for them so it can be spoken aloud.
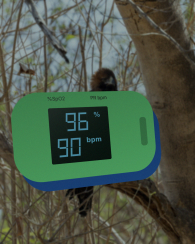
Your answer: 96 %
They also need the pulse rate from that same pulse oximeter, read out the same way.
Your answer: 90 bpm
